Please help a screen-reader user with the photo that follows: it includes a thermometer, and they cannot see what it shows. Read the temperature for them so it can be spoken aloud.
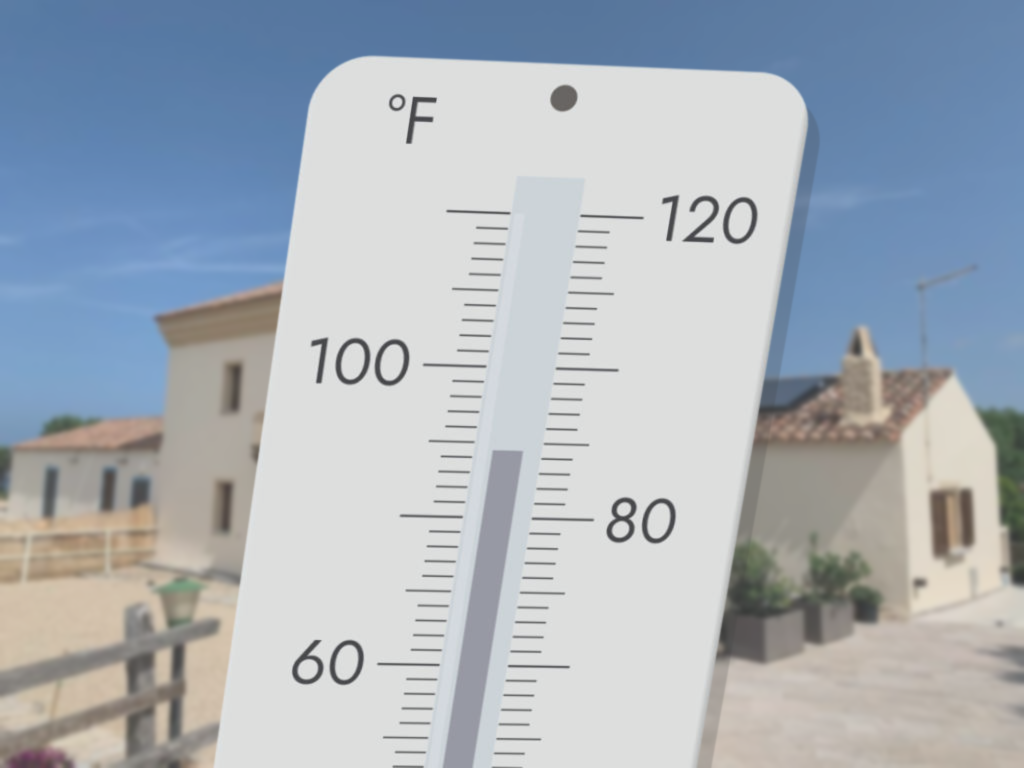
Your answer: 89 °F
